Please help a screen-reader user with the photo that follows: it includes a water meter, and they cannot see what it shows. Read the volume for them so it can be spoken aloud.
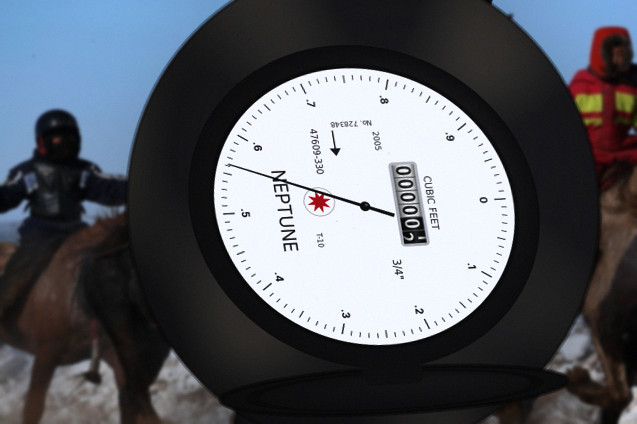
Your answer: 1.56 ft³
